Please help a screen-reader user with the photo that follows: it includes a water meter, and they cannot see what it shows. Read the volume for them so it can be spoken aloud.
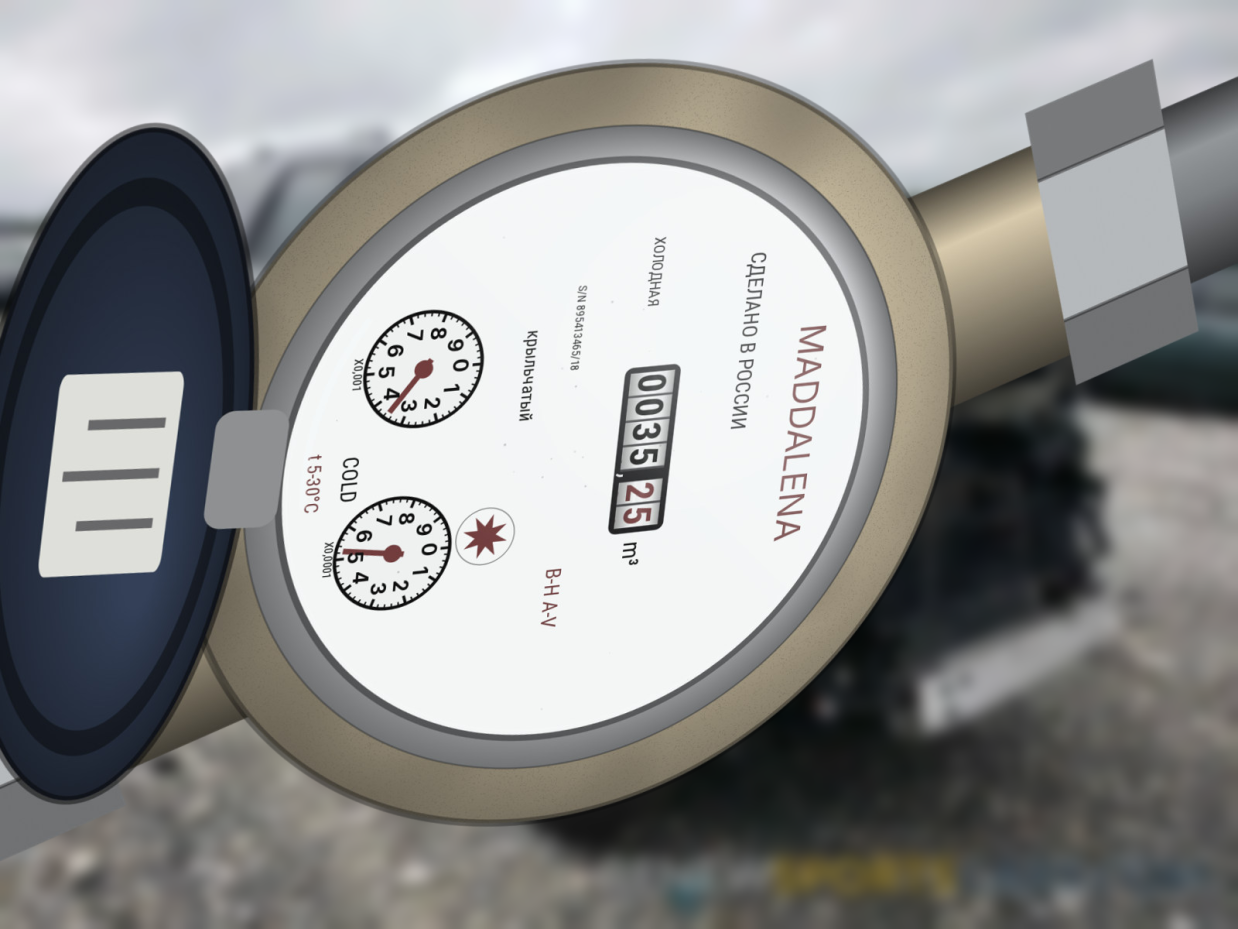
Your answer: 35.2535 m³
